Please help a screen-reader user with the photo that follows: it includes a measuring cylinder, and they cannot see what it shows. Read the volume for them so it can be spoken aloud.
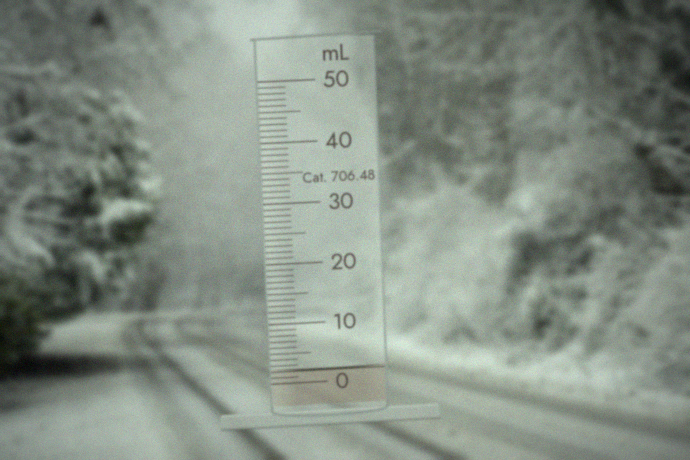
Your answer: 2 mL
